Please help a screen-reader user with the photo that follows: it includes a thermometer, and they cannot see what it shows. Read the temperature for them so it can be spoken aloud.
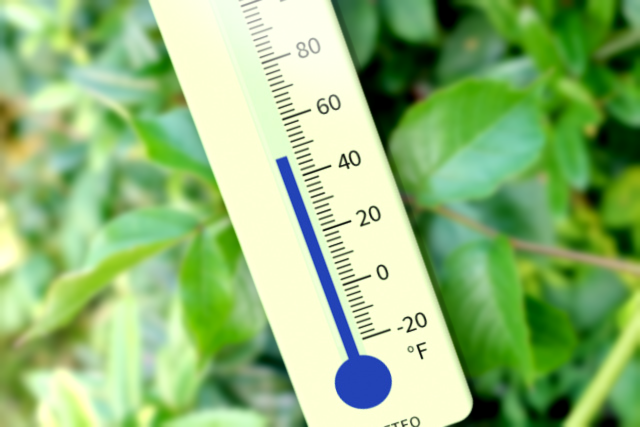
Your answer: 48 °F
